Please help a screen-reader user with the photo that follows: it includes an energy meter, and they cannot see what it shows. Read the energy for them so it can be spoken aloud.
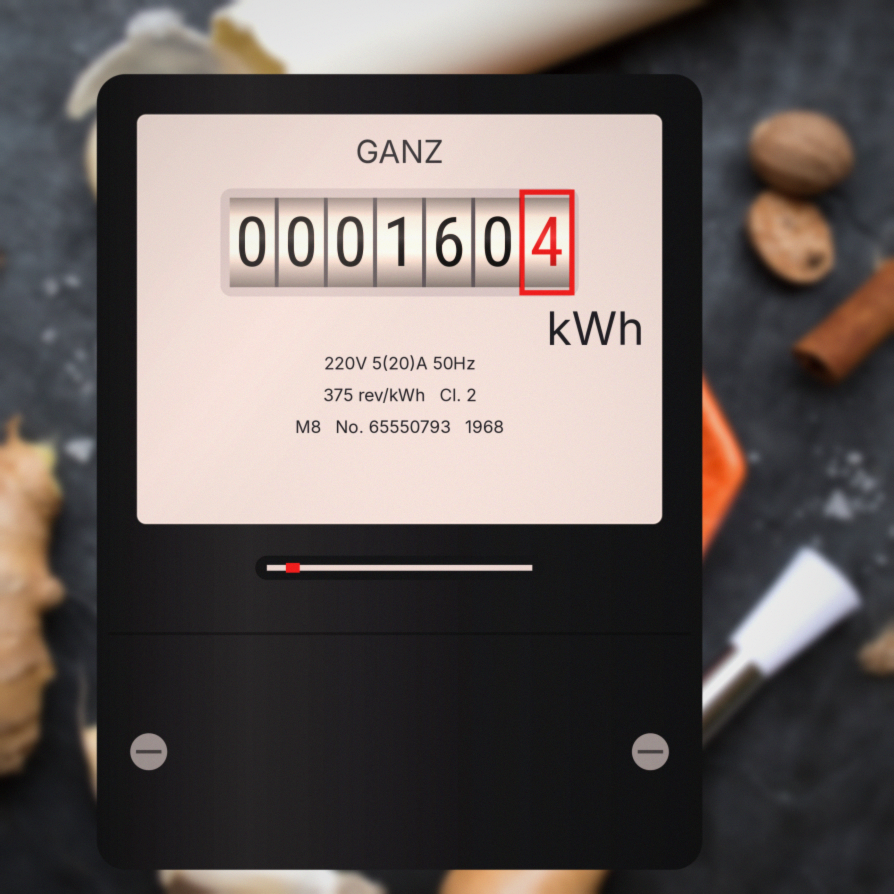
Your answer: 160.4 kWh
